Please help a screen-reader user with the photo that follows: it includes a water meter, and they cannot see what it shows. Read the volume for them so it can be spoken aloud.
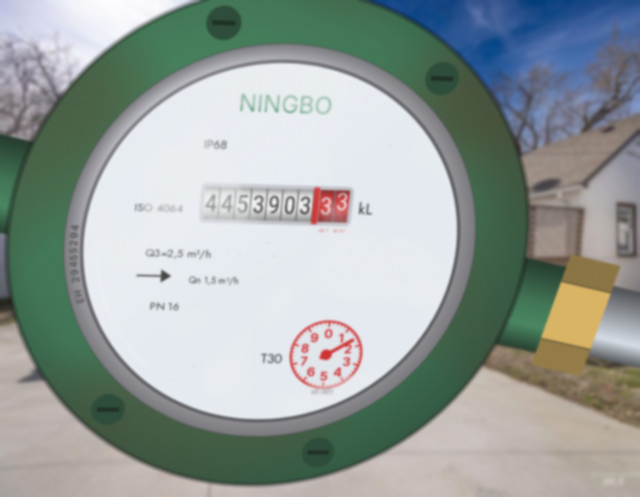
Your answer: 4453903.331 kL
